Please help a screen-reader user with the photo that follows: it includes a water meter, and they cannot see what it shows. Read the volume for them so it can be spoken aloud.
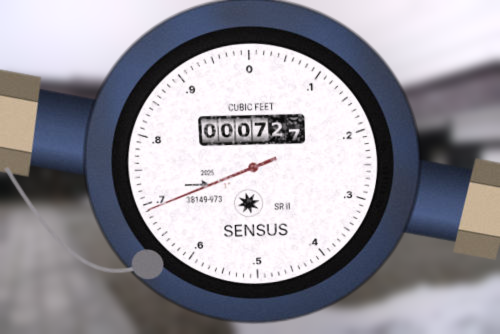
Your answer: 726.69 ft³
